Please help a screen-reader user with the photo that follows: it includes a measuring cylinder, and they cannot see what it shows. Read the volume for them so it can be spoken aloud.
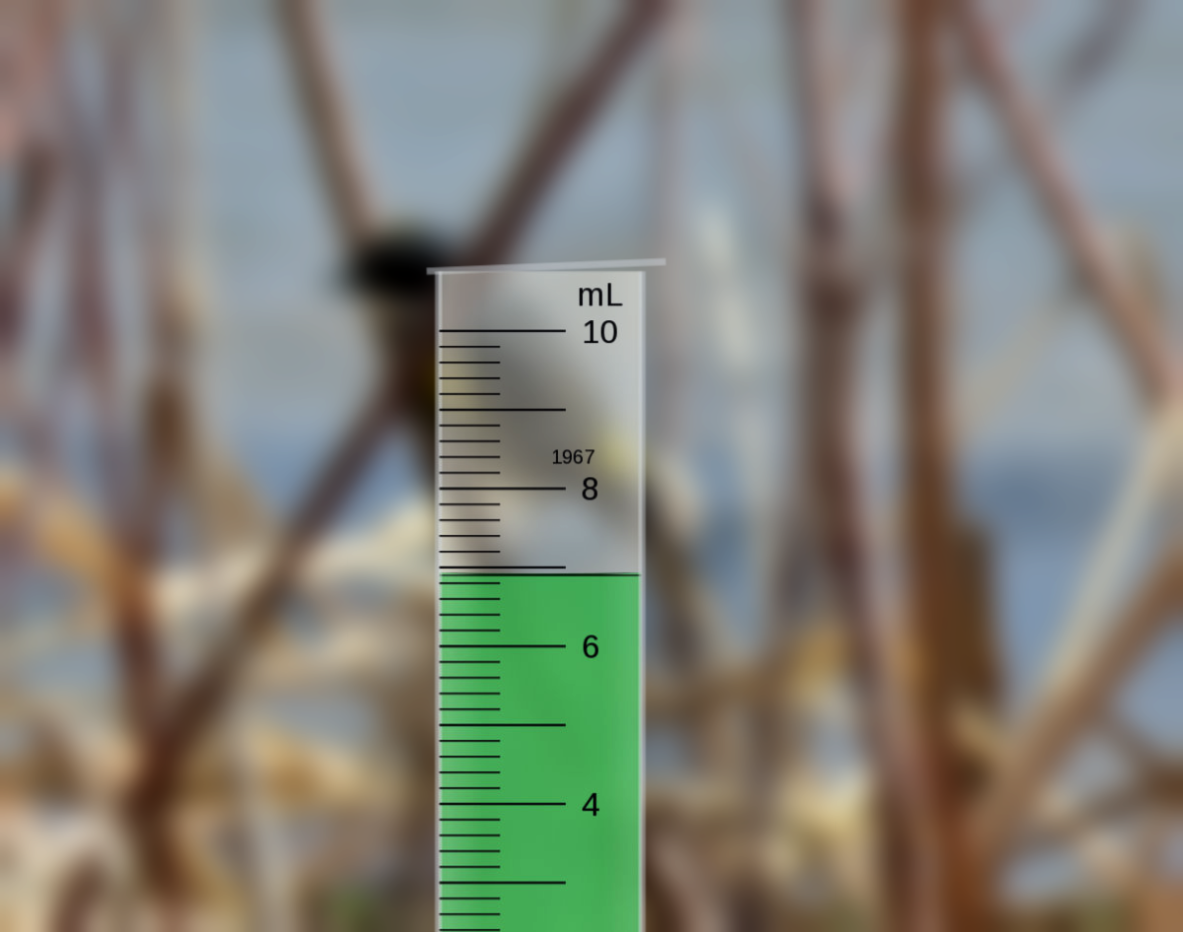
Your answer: 6.9 mL
